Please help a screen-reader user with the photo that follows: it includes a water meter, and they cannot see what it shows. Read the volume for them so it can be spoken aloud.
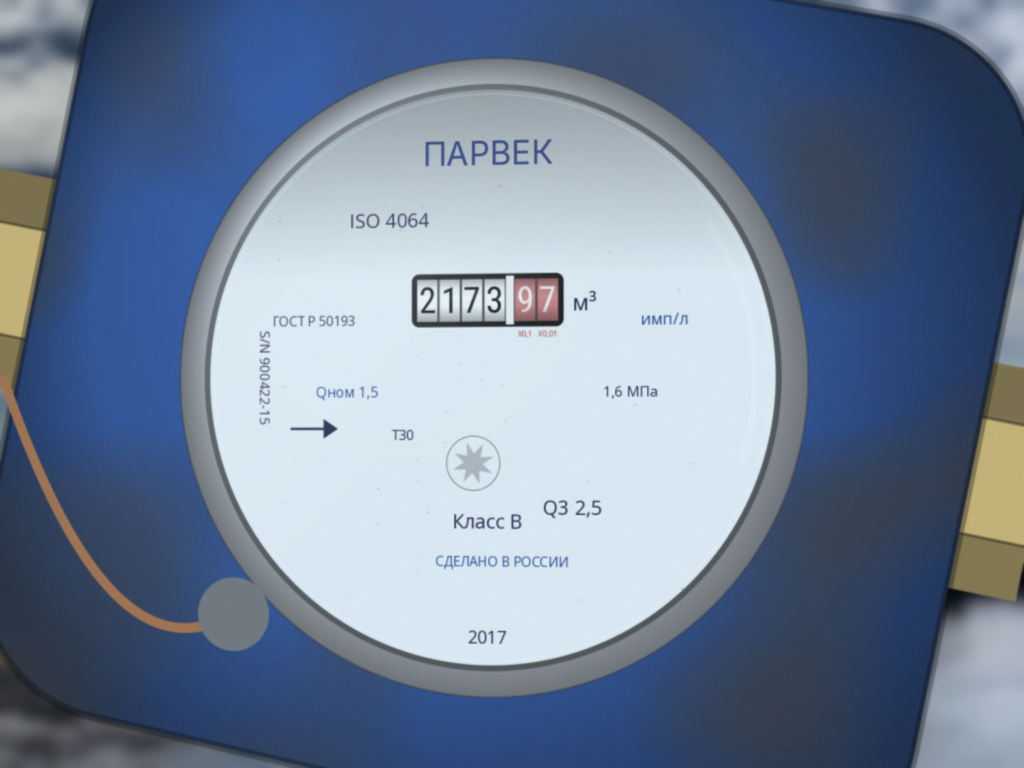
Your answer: 2173.97 m³
